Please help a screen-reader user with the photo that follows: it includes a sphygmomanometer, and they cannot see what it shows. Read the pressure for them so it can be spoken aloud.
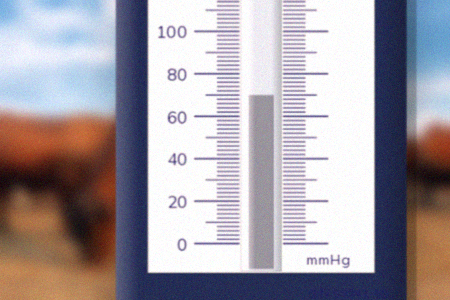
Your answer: 70 mmHg
